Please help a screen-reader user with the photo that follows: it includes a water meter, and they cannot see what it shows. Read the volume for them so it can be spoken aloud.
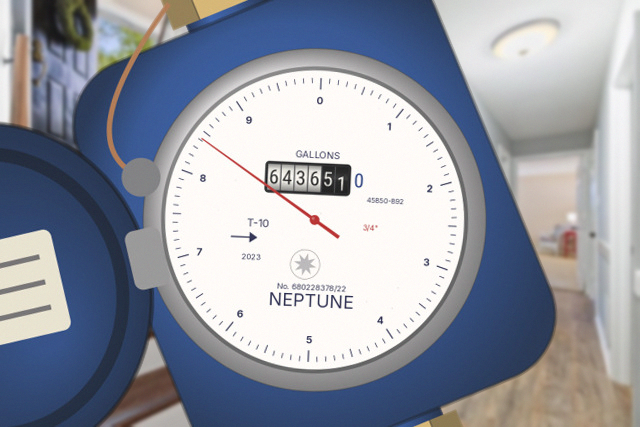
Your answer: 6436508.4 gal
